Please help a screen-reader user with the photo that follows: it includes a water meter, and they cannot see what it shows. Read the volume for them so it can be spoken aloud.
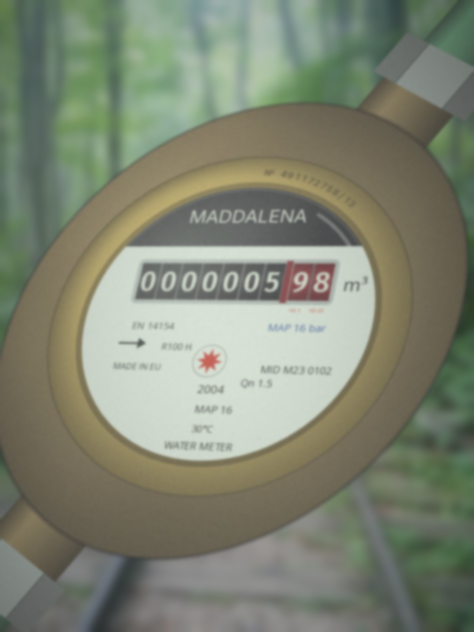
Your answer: 5.98 m³
